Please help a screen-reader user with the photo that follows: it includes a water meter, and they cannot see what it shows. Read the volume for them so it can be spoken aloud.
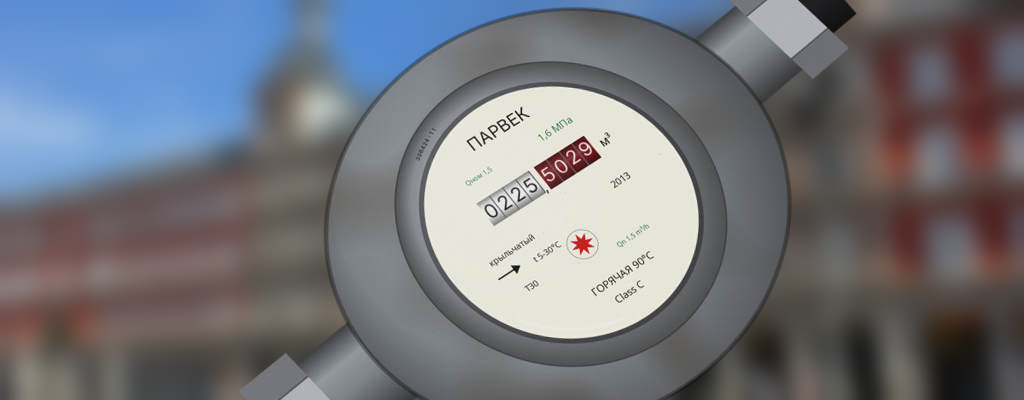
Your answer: 225.5029 m³
